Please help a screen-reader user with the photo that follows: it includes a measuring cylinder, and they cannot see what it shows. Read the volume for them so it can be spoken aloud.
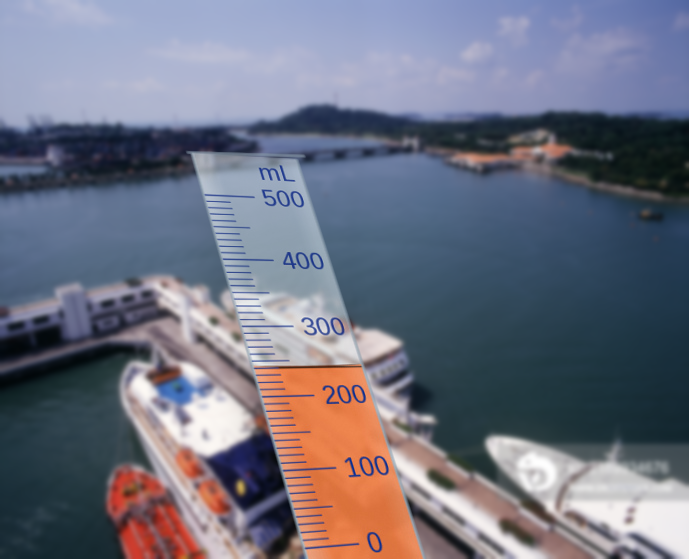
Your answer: 240 mL
